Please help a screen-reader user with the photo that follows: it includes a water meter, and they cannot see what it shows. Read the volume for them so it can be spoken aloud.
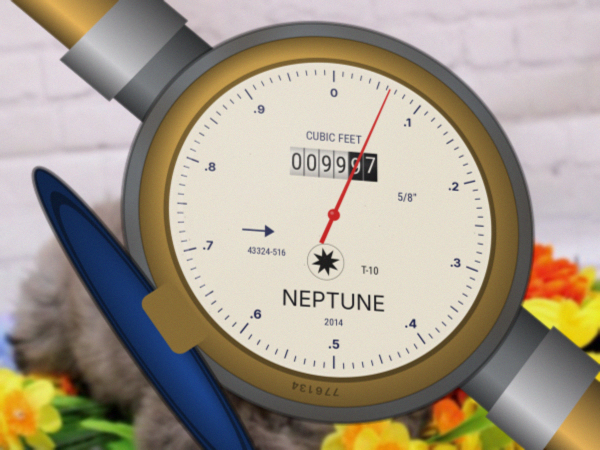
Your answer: 9997.06 ft³
